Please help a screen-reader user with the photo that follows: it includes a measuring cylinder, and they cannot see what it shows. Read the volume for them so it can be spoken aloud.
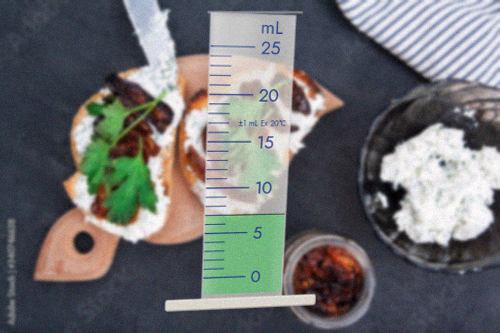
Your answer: 7 mL
